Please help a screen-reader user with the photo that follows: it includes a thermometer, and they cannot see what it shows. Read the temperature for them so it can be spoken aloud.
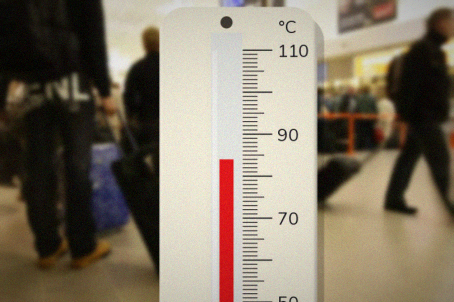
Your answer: 84 °C
